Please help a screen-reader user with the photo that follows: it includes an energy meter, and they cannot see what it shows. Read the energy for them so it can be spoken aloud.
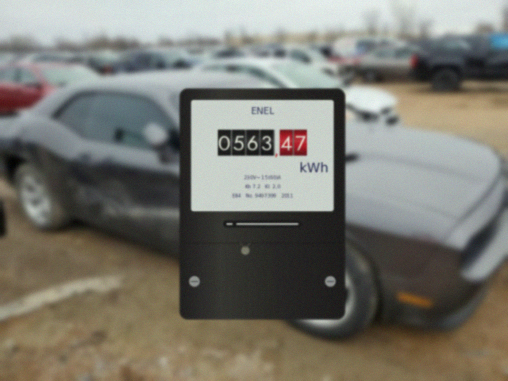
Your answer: 563.47 kWh
